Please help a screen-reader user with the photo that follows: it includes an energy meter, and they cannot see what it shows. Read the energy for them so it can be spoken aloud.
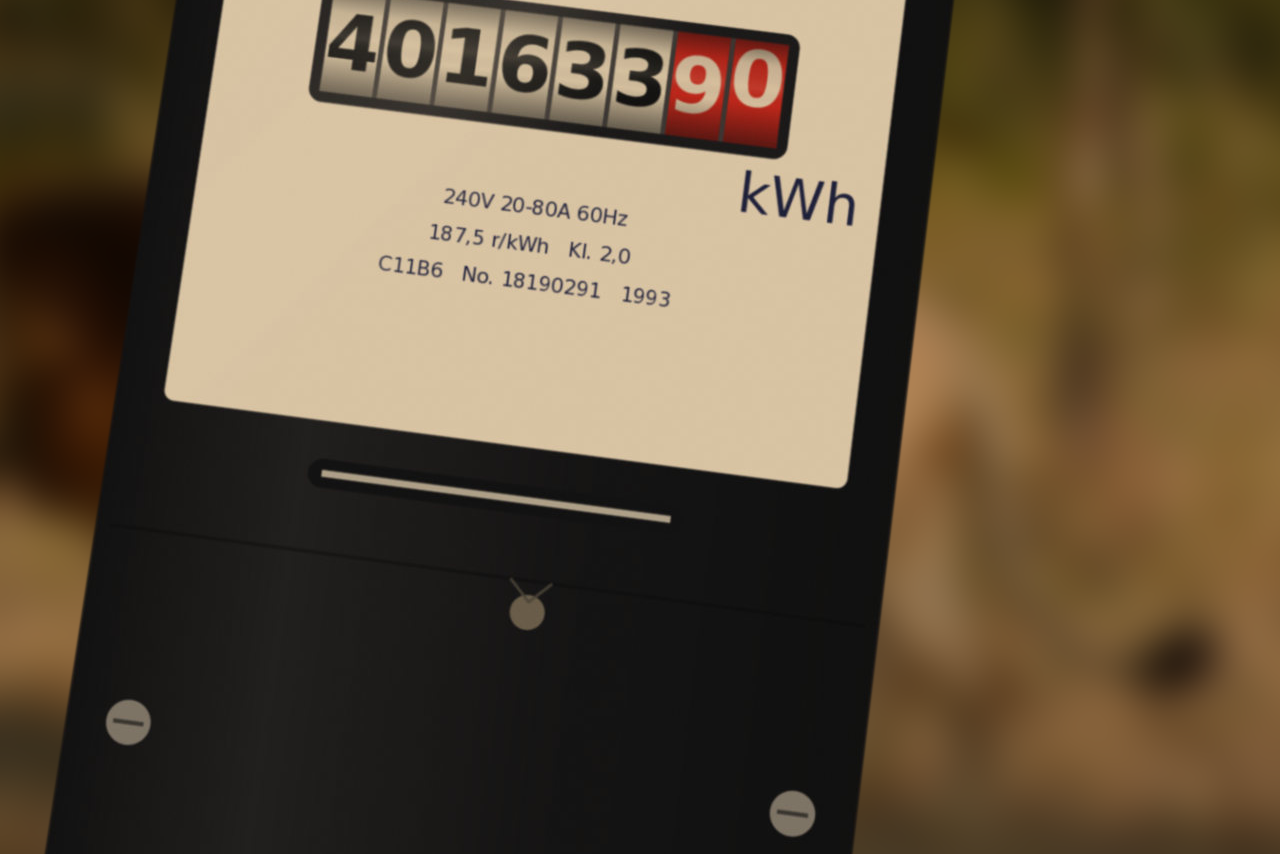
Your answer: 401633.90 kWh
